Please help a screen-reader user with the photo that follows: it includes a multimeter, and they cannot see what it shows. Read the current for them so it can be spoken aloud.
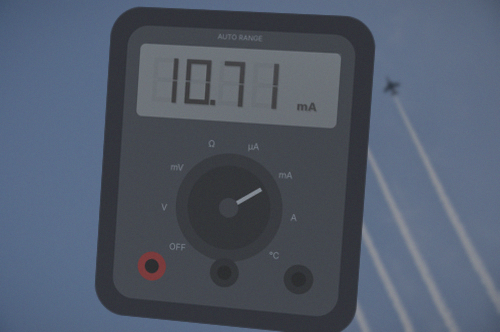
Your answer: 10.71 mA
